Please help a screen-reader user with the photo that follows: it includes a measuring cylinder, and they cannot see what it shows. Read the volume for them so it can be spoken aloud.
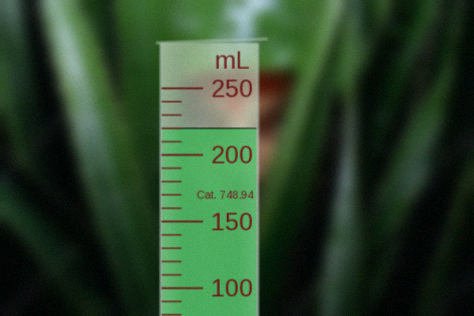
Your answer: 220 mL
